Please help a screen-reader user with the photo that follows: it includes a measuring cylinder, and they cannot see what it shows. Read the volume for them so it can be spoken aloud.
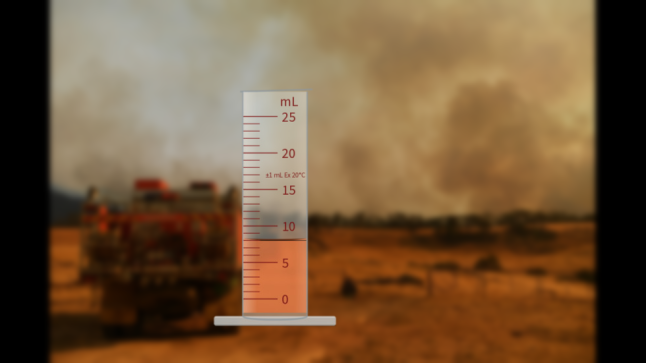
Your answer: 8 mL
